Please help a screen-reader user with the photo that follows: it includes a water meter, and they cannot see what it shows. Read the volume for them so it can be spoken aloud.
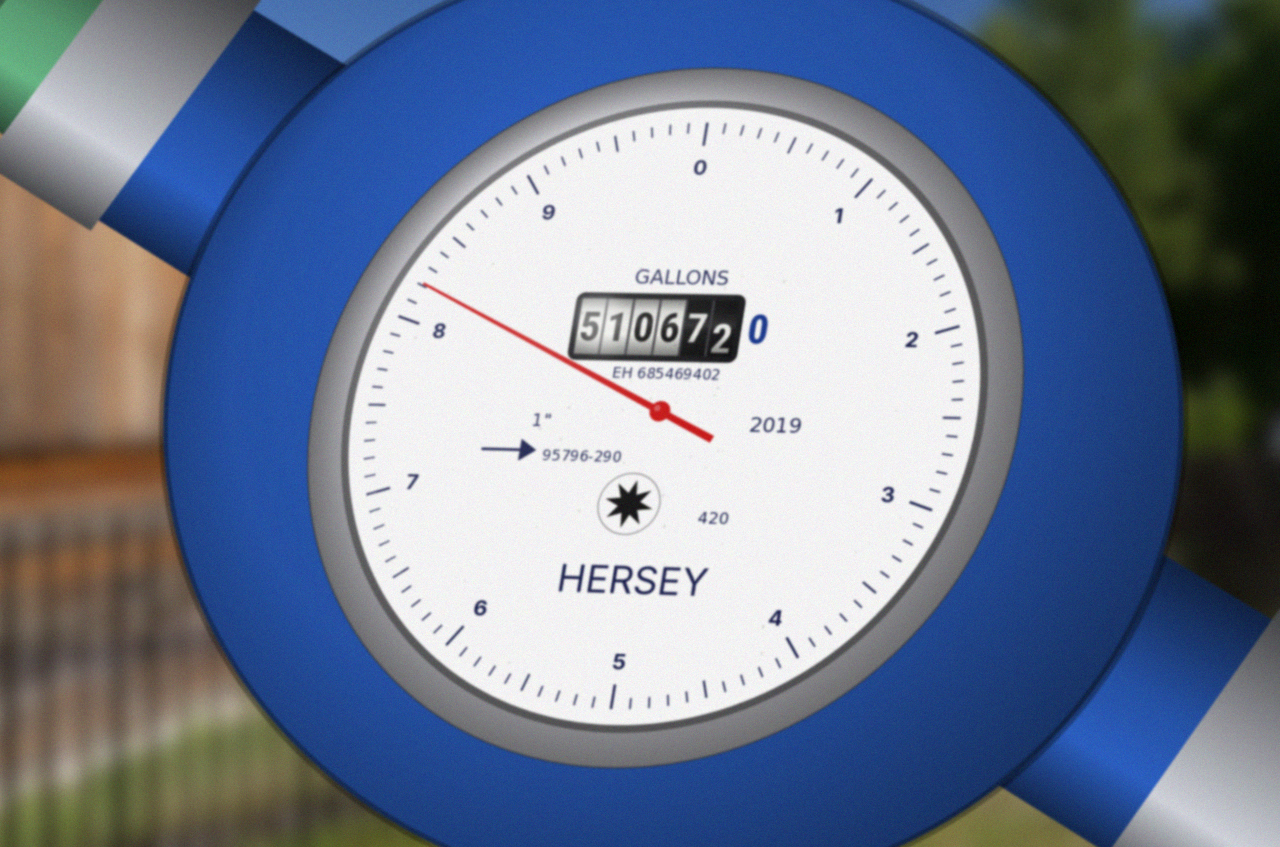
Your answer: 5106718.2 gal
